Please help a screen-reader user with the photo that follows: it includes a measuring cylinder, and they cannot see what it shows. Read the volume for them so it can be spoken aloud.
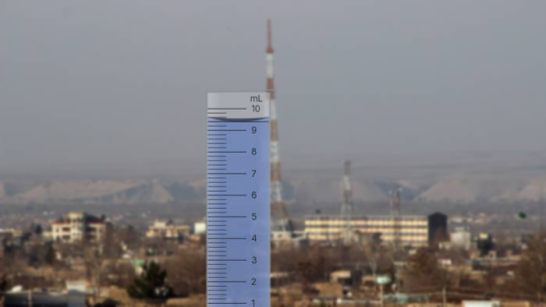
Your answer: 9.4 mL
